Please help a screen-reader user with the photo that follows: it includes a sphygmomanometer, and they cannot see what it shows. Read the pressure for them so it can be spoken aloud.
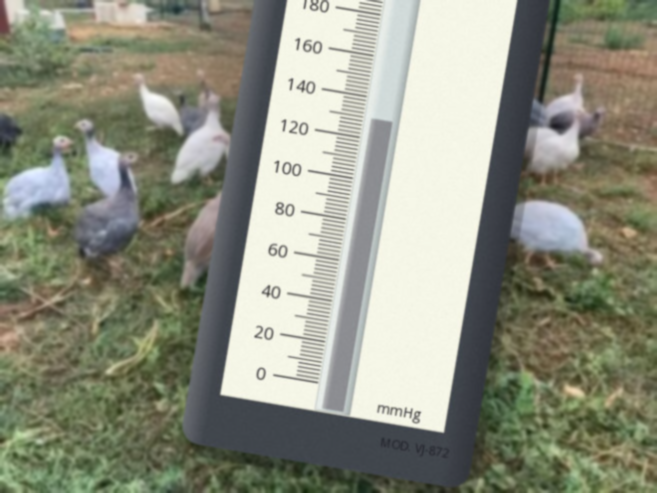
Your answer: 130 mmHg
